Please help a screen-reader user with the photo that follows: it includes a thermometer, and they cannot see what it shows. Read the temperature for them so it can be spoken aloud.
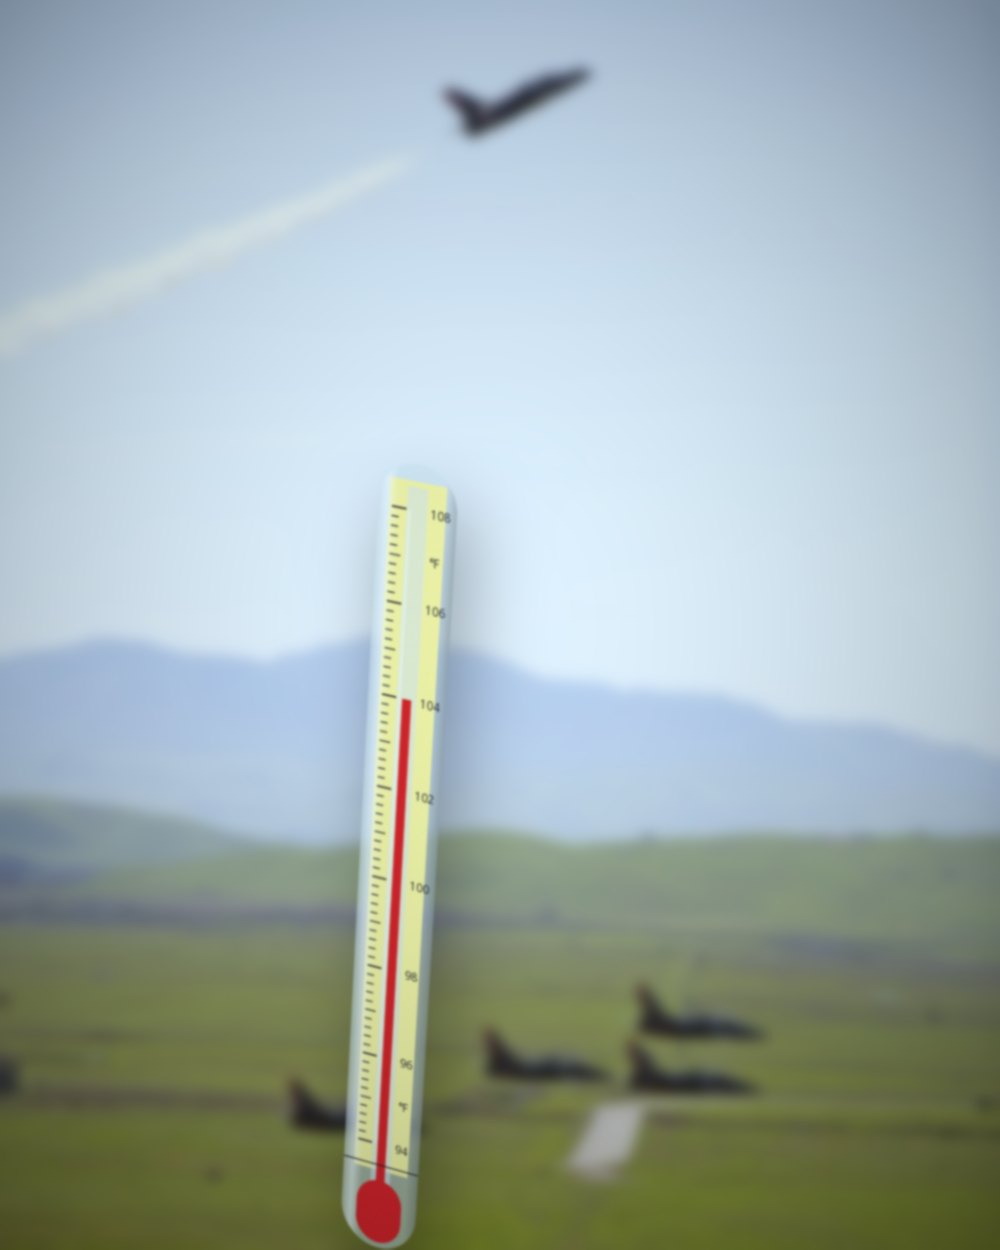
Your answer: 104 °F
